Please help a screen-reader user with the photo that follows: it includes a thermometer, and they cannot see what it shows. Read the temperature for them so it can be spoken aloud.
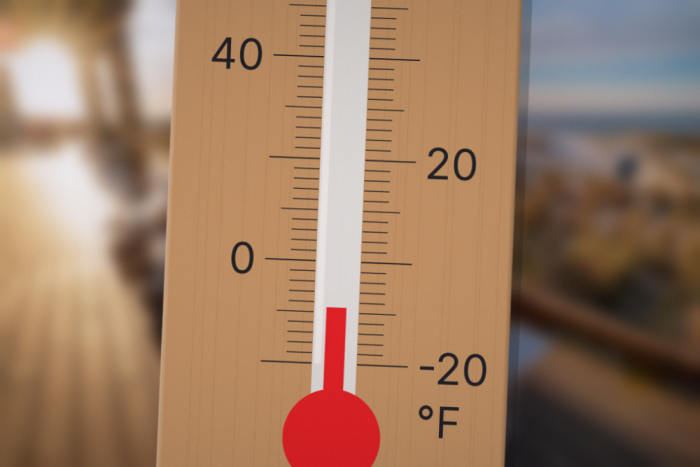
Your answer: -9 °F
